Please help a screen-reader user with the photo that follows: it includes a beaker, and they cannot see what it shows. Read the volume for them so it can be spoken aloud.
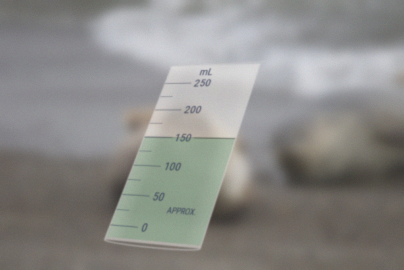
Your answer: 150 mL
